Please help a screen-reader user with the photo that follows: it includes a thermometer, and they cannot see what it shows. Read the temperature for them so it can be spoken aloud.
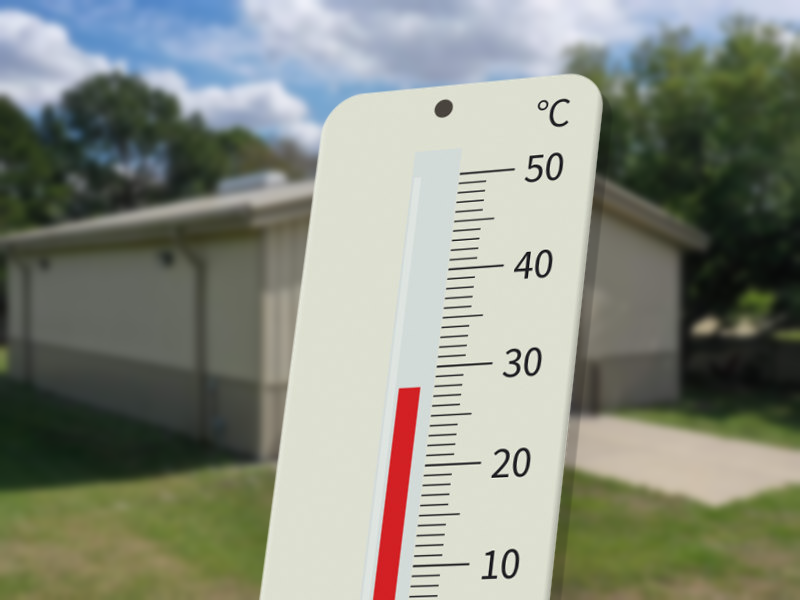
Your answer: 28 °C
